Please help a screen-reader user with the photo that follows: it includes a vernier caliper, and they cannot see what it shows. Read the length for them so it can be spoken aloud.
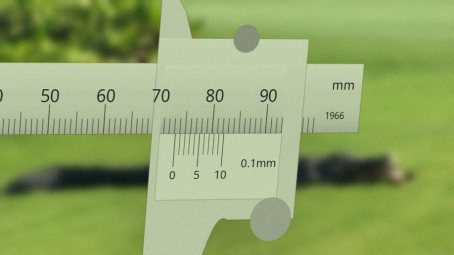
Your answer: 73.2 mm
